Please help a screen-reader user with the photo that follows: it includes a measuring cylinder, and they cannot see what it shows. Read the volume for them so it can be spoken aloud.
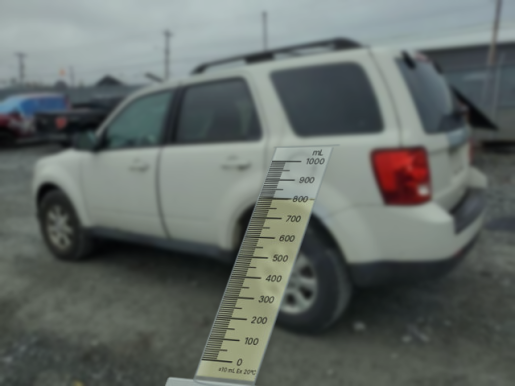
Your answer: 800 mL
